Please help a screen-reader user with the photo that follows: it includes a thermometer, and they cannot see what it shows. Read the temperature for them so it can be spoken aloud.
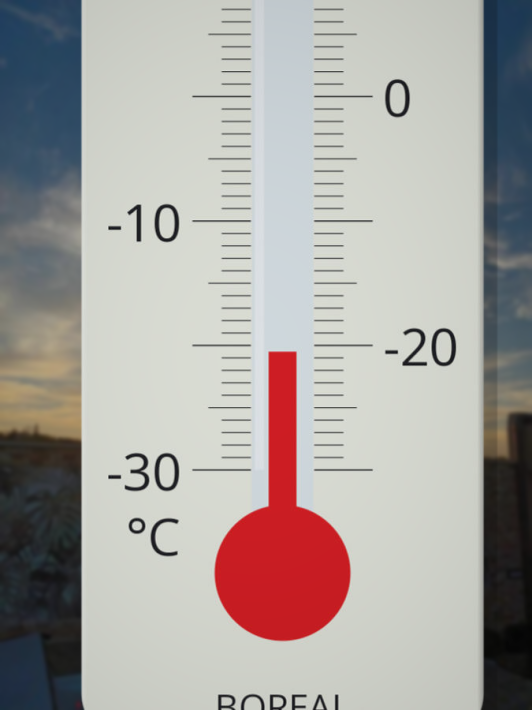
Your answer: -20.5 °C
